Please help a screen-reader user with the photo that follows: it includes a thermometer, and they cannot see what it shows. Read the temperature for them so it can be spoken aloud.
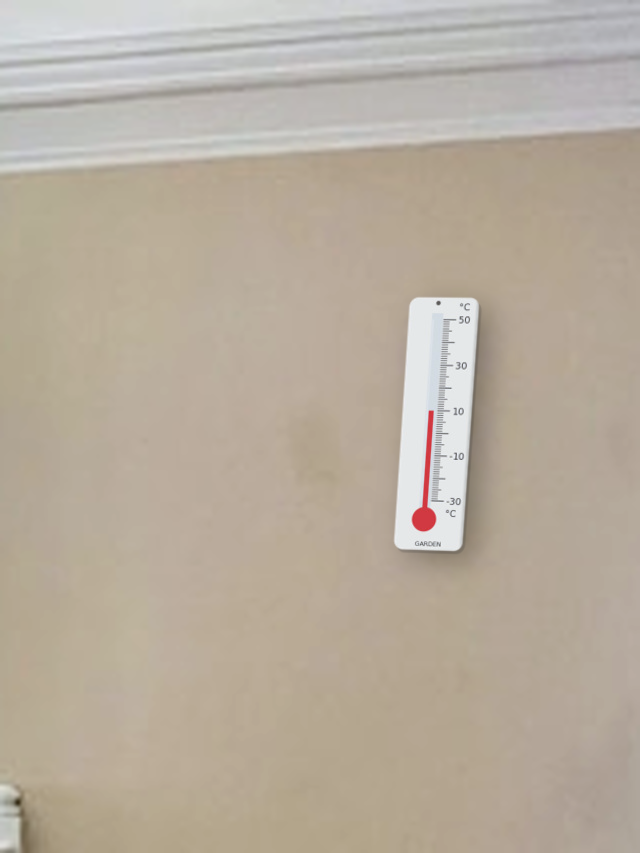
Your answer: 10 °C
